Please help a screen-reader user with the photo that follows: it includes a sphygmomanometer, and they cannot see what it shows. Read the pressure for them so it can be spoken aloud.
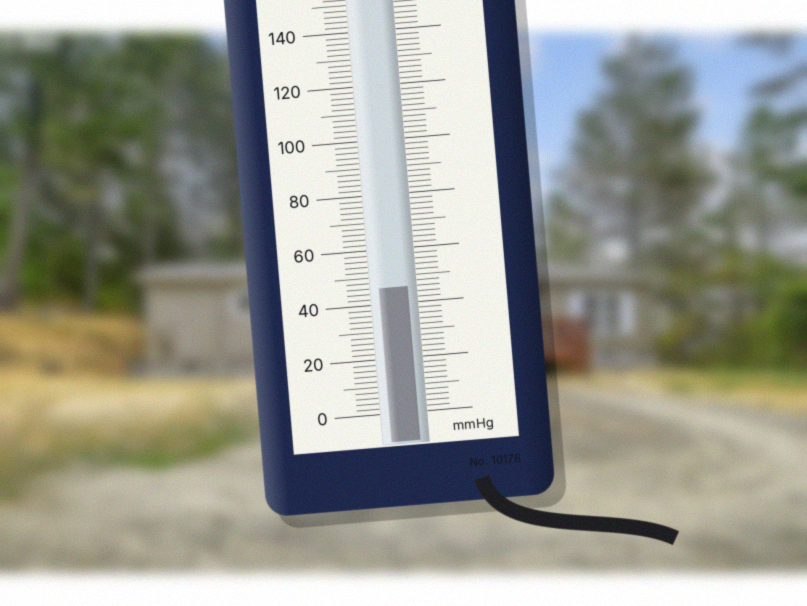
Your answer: 46 mmHg
